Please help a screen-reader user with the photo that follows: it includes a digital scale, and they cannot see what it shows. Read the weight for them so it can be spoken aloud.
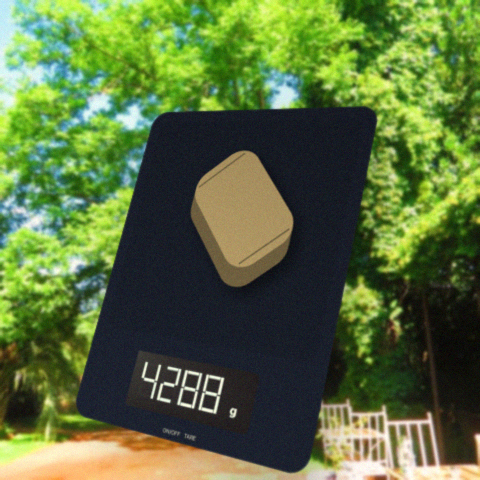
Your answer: 4288 g
